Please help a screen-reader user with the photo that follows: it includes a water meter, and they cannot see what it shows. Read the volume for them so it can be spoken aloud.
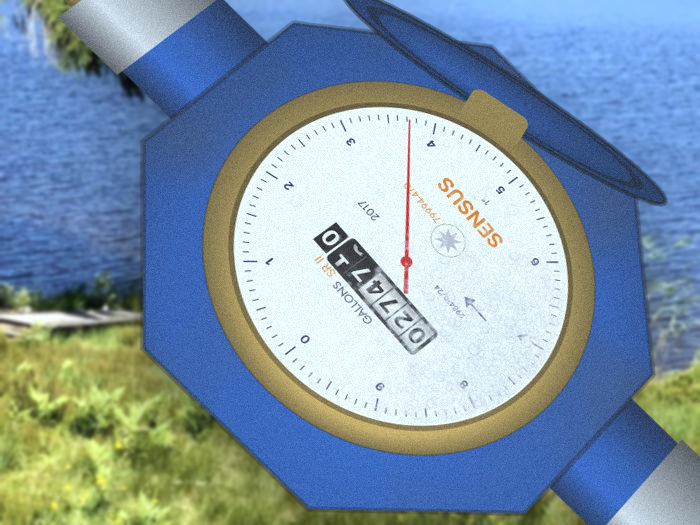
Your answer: 274713.7 gal
